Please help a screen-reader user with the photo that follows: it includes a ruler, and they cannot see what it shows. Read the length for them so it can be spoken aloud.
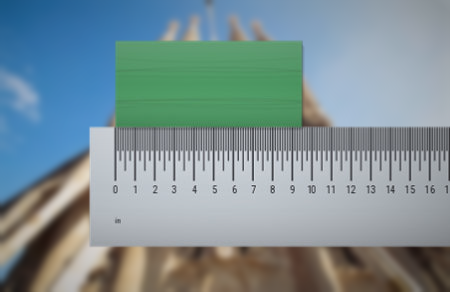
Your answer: 9.5 in
